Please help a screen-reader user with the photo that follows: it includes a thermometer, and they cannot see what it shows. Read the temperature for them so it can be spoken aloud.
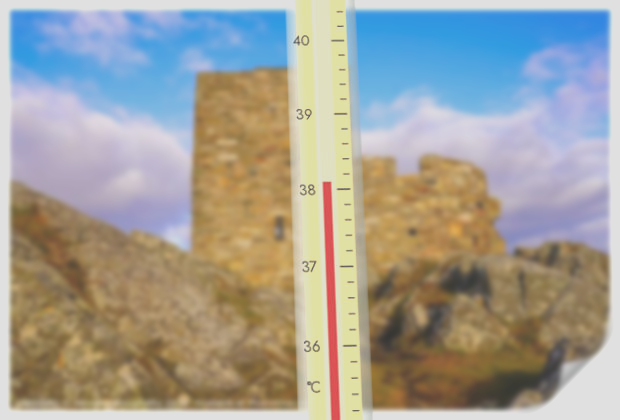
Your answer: 38.1 °C
